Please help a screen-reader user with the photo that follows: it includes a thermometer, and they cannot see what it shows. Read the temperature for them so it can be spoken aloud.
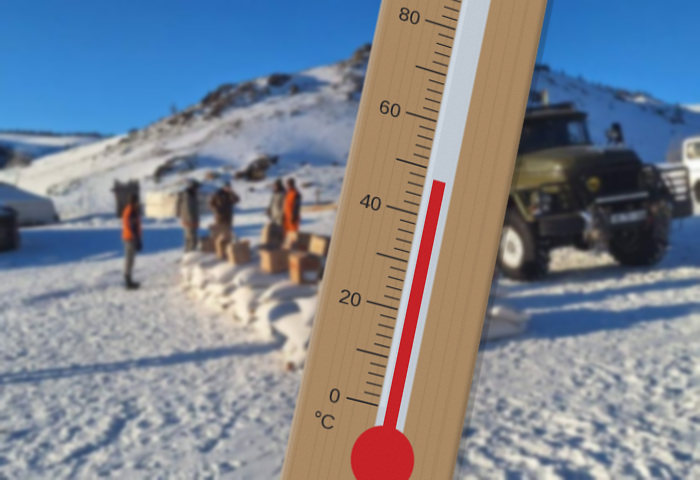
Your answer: 48 °C
